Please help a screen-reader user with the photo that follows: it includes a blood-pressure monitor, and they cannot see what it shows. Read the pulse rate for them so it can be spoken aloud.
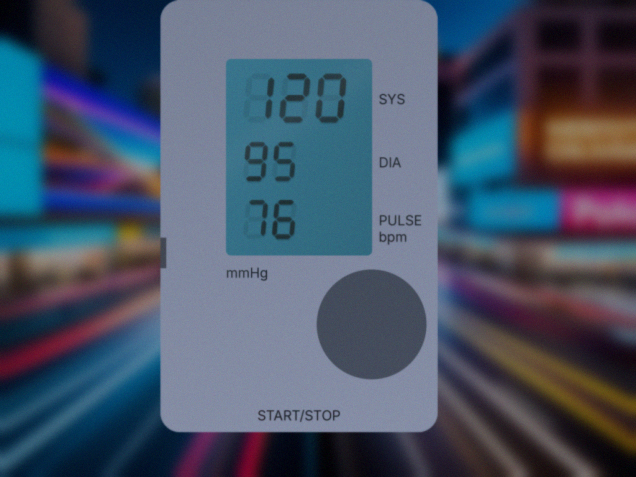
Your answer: 76 bpm
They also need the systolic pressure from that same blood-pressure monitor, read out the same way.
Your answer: 120 mmHg
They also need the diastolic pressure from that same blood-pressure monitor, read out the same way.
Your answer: 95 mmHg
